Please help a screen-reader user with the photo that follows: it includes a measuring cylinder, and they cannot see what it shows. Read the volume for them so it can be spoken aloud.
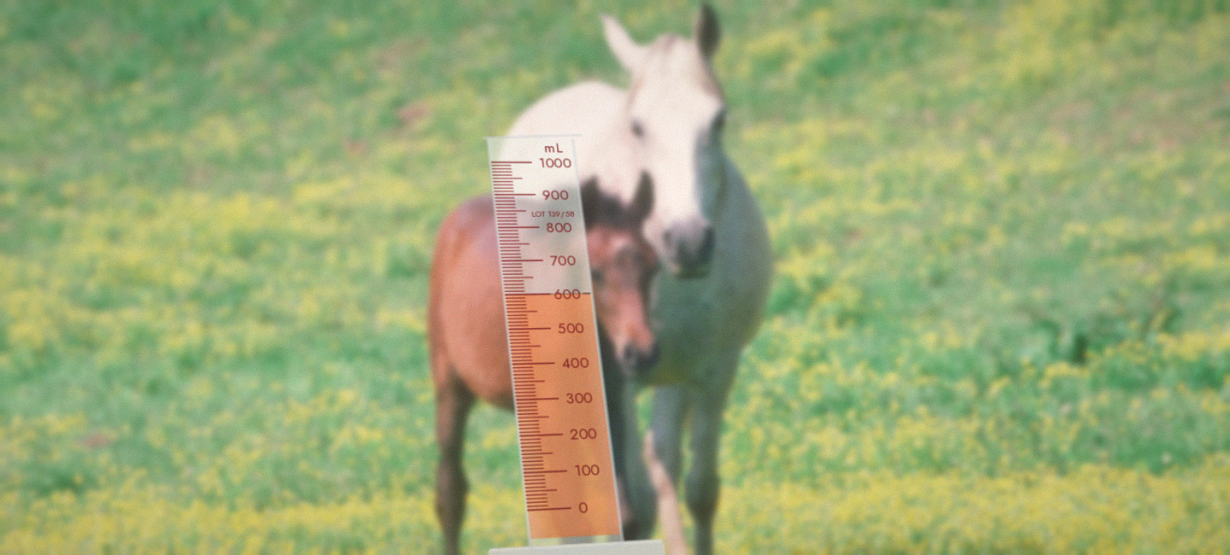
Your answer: 600 mL
